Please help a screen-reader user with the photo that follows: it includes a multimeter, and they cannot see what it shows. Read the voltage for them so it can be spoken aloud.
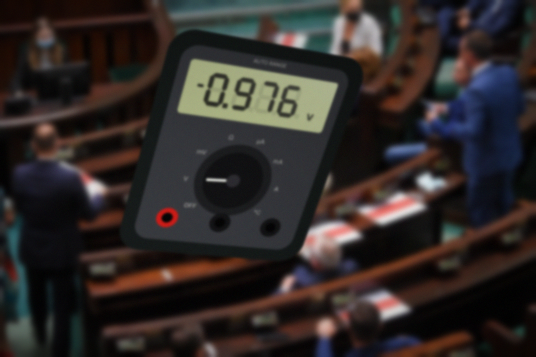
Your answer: -0.976 V
